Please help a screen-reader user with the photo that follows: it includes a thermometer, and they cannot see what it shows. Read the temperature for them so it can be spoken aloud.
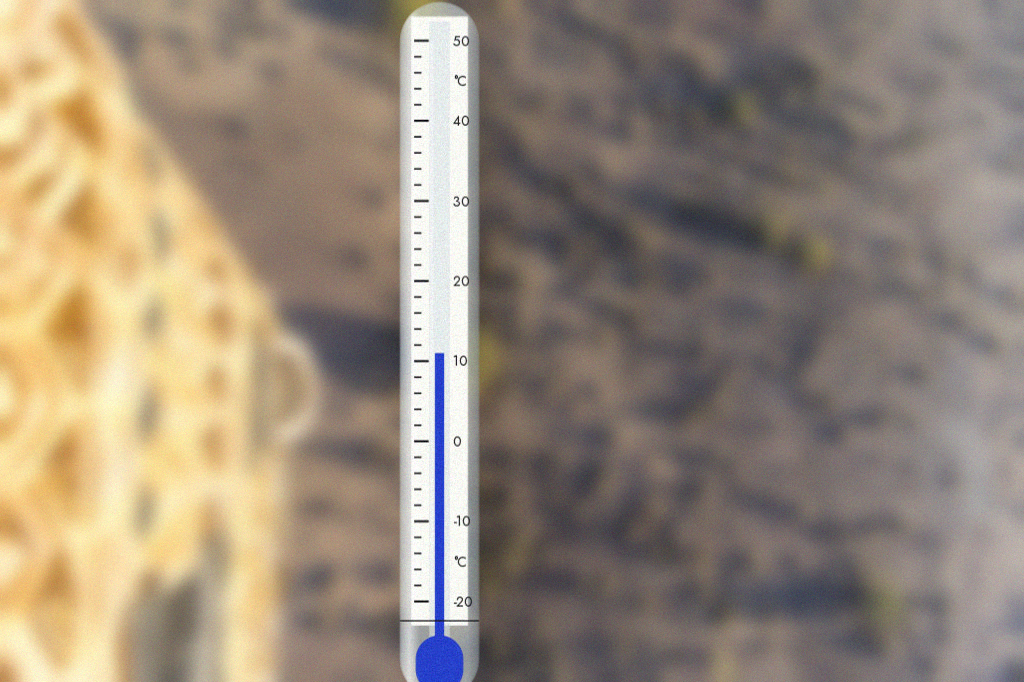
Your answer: 11 °C
